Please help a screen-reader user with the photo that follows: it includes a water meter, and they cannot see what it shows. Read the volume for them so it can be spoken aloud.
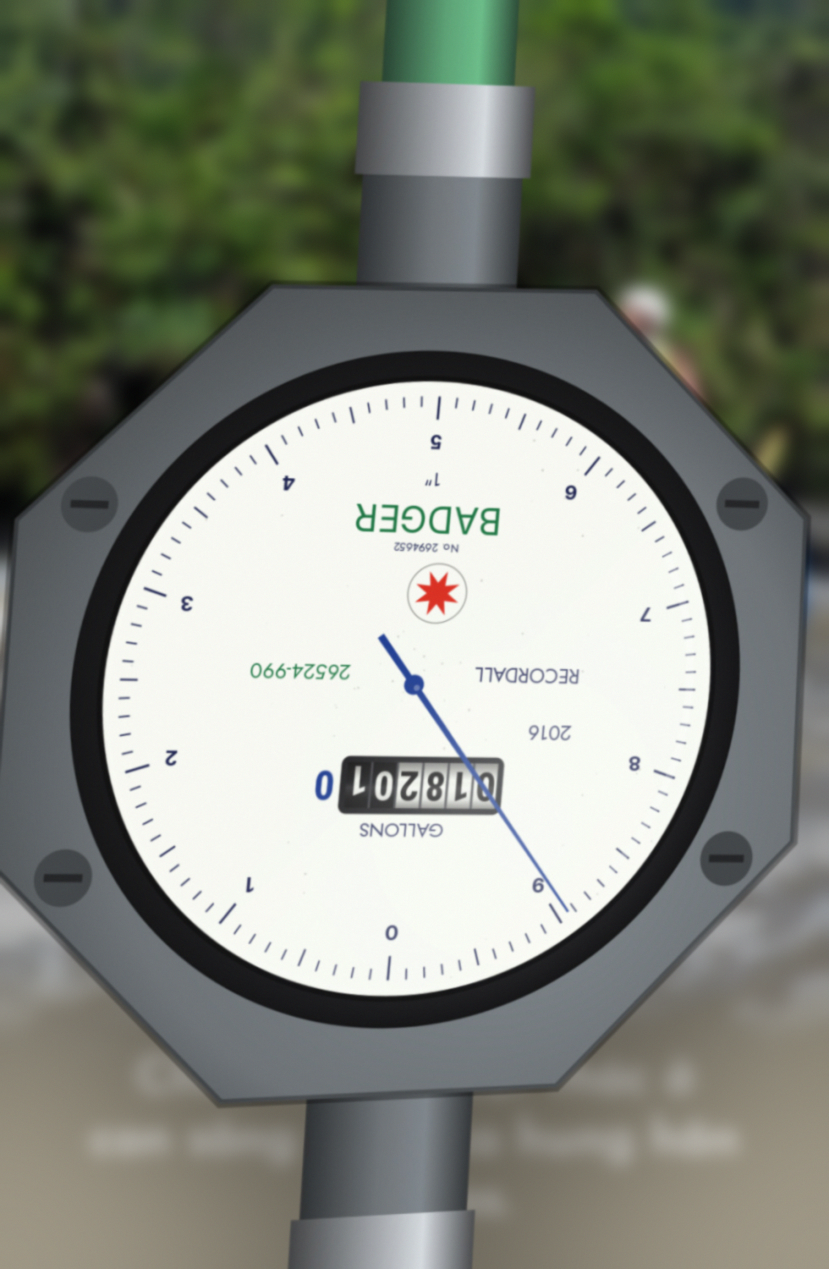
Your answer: 182008.9 gal
